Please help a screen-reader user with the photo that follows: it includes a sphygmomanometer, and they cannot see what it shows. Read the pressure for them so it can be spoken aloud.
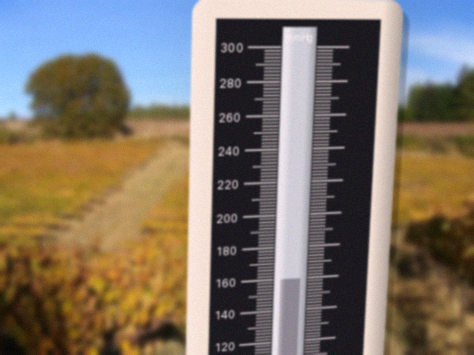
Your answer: 160 mmHg
